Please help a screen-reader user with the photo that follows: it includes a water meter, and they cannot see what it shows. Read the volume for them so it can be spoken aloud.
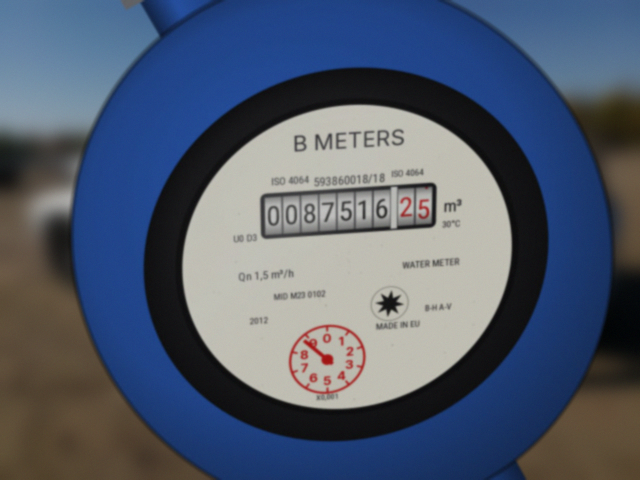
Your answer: 87516.248 m³
